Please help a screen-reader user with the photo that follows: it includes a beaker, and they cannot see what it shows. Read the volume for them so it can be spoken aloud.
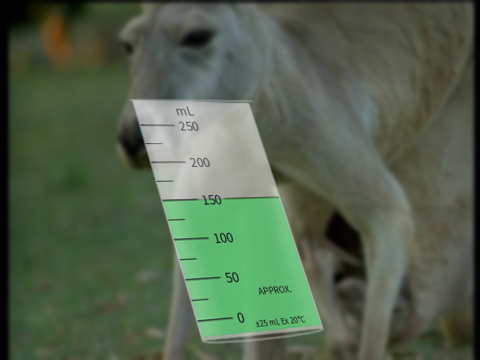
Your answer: 150 mL
